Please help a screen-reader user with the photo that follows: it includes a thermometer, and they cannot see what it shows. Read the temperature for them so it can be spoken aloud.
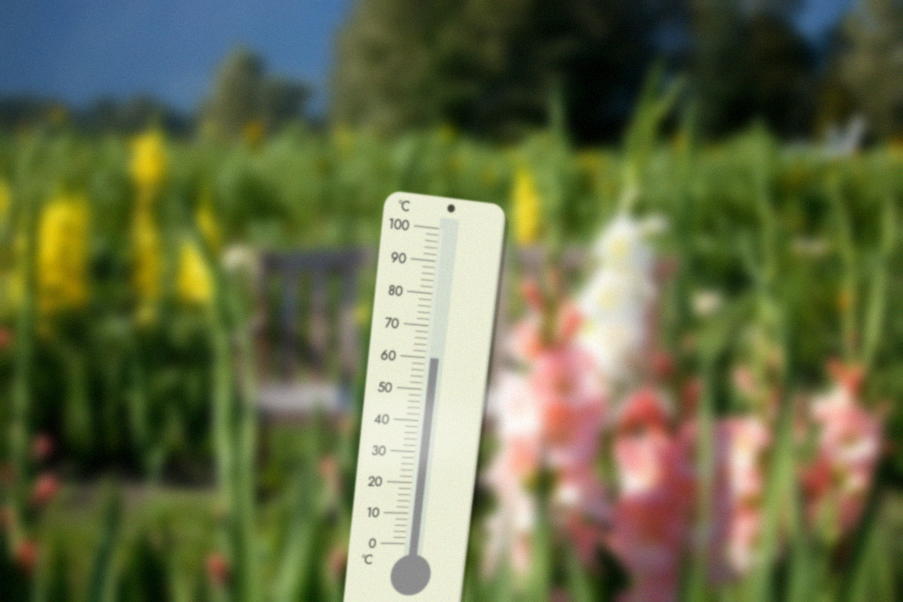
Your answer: 60 °C
